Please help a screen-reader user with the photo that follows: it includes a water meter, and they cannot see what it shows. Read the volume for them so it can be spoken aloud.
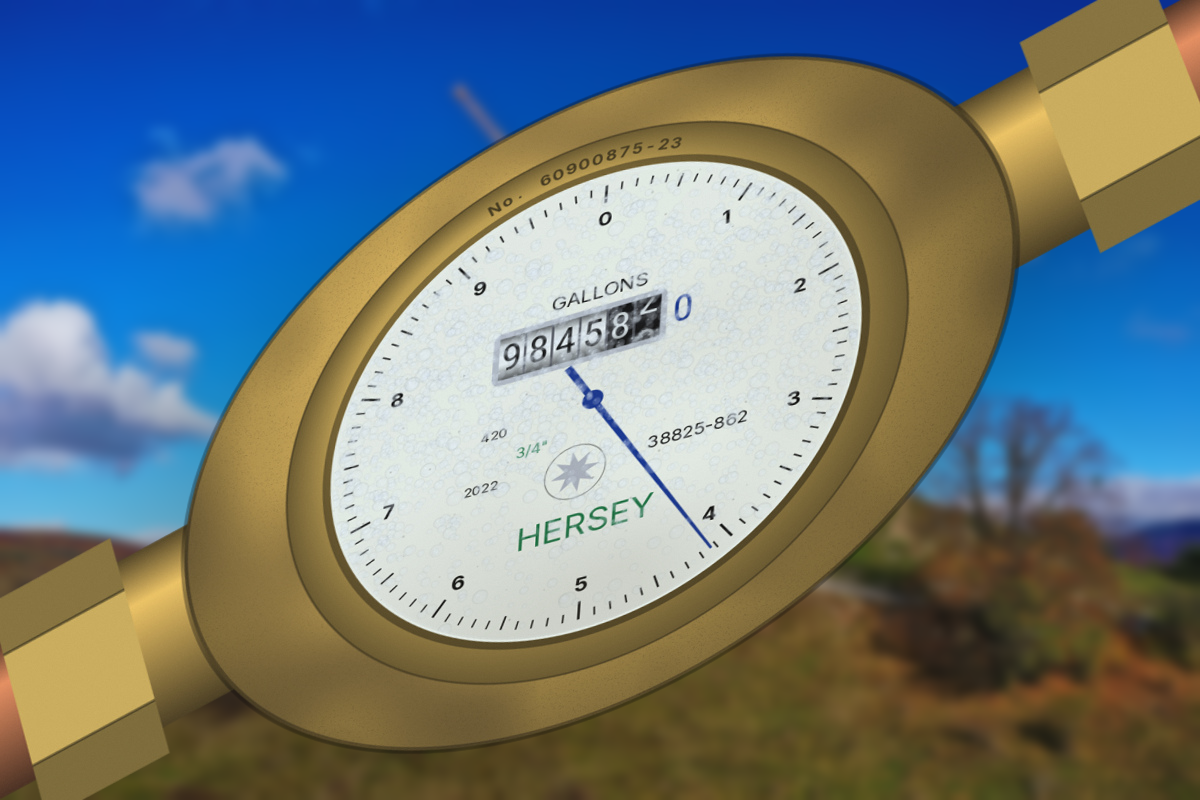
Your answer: 9845824.1 gal
